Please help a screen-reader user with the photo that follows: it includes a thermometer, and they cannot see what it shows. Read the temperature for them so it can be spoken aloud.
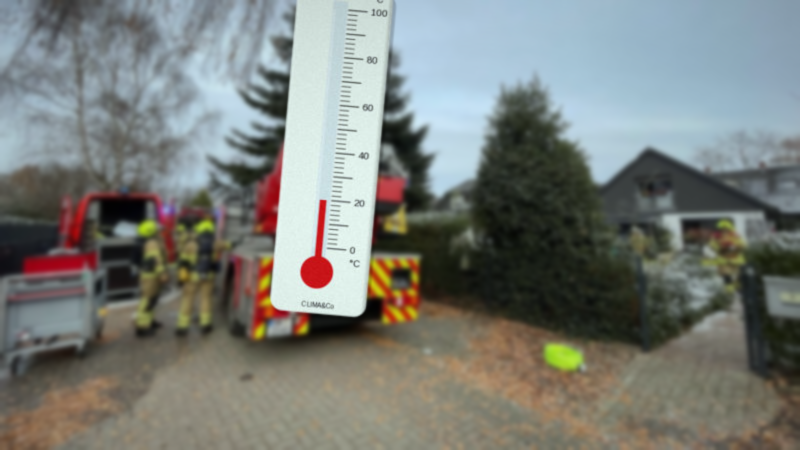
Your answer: 20 °C
